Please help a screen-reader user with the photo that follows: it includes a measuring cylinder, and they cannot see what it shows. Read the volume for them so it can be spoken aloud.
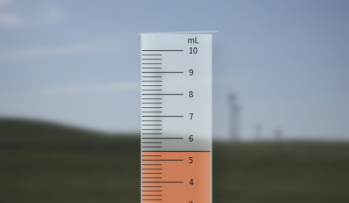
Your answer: 5.4 mL
